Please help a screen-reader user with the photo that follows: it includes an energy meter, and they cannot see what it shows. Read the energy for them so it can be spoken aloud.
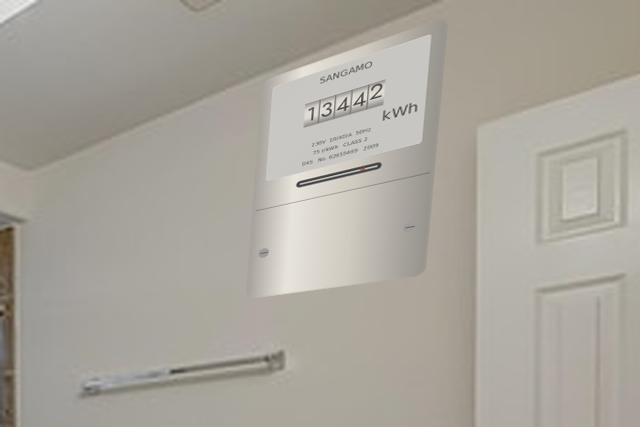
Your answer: 13442 kWh
